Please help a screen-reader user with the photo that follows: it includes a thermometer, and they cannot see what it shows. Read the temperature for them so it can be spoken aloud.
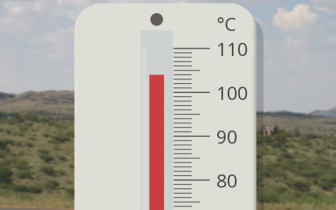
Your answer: 104 °C
